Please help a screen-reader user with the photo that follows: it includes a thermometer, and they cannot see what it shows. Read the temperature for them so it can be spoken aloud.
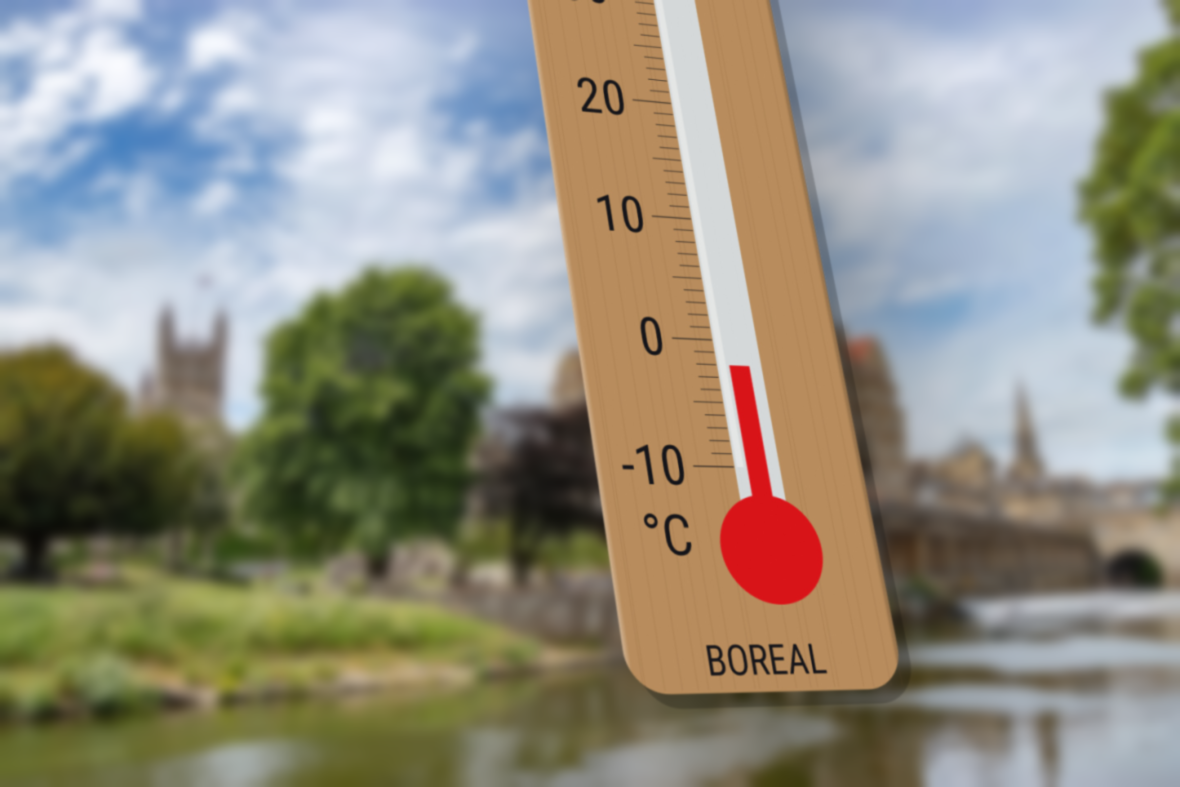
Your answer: -2 °C
